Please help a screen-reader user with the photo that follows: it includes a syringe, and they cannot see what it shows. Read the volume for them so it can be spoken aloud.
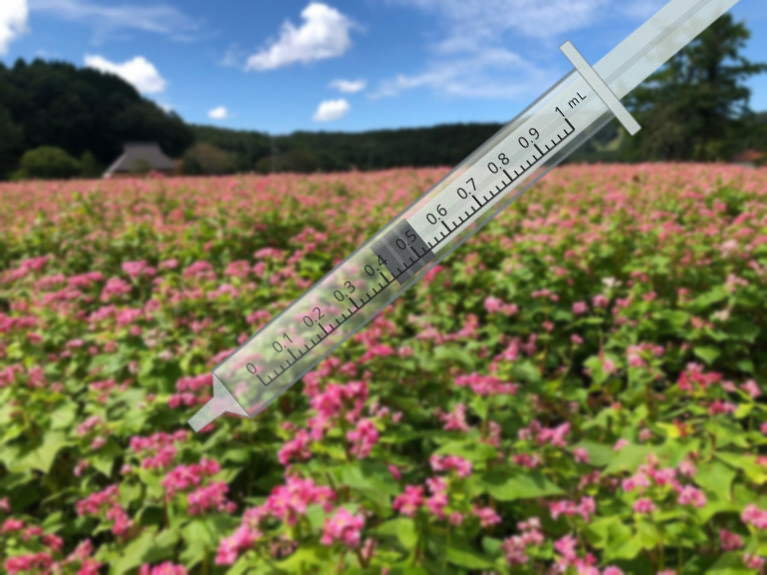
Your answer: 0.42 mL
